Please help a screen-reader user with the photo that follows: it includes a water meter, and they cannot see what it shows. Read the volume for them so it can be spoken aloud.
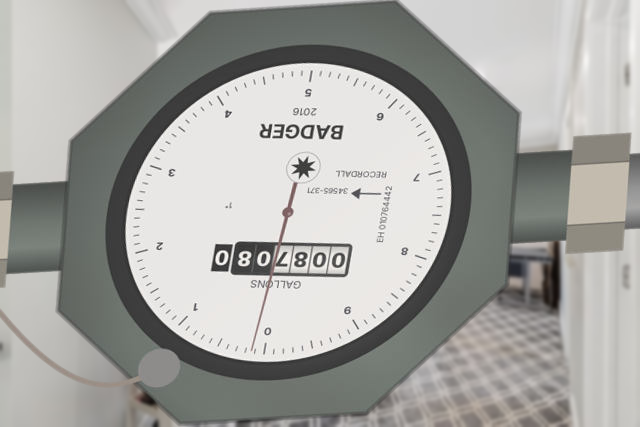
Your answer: 87080.1 gal
